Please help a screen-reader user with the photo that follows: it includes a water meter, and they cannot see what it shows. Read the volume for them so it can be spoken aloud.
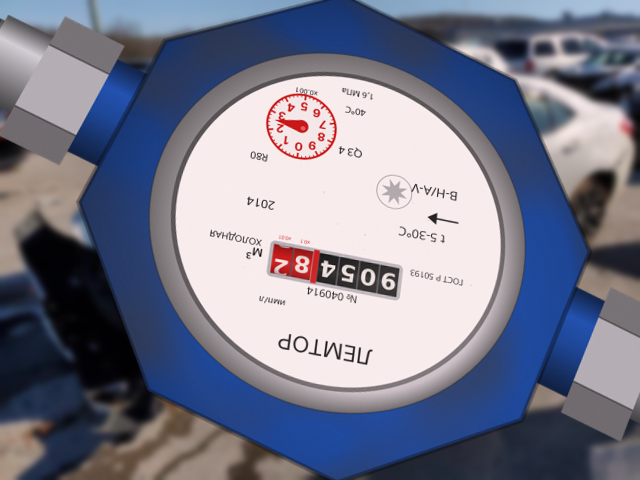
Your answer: 9054.822 m³
